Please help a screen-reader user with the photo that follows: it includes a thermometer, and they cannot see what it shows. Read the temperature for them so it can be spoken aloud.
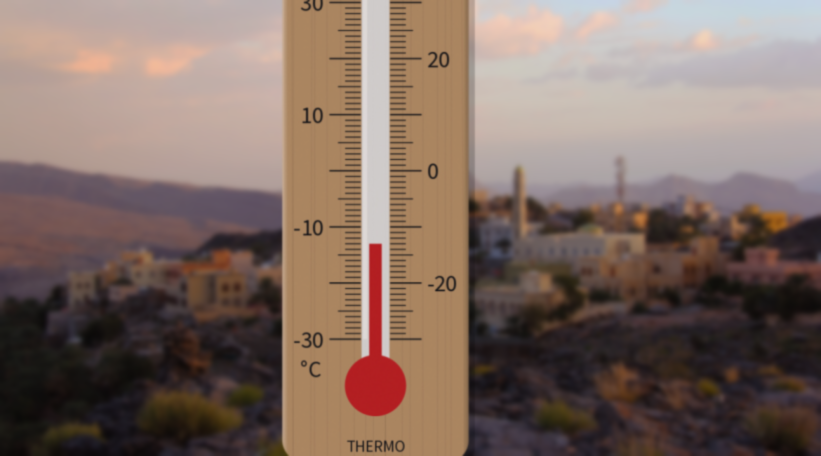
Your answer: -13 °C
